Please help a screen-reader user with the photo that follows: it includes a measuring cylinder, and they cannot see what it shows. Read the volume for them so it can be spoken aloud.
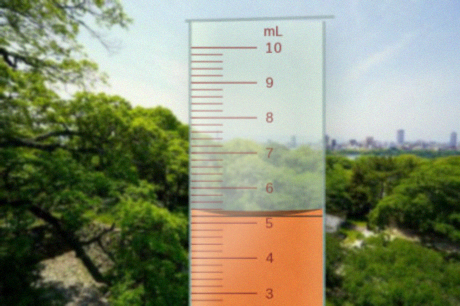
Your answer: 5.2 mL
